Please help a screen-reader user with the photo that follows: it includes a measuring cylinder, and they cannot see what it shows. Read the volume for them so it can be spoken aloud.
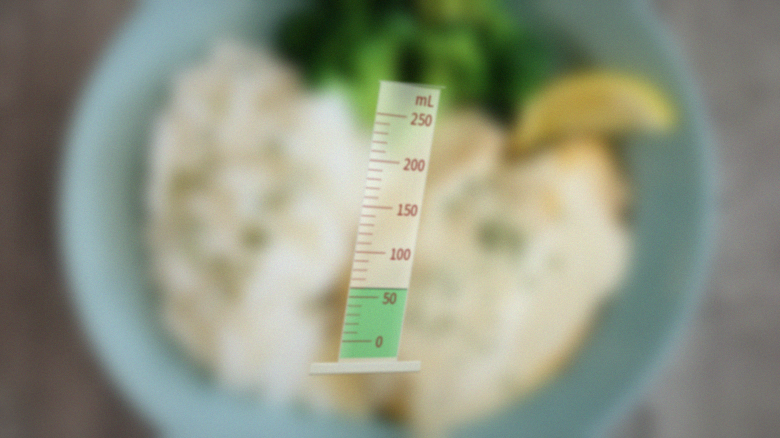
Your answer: 60 mL
